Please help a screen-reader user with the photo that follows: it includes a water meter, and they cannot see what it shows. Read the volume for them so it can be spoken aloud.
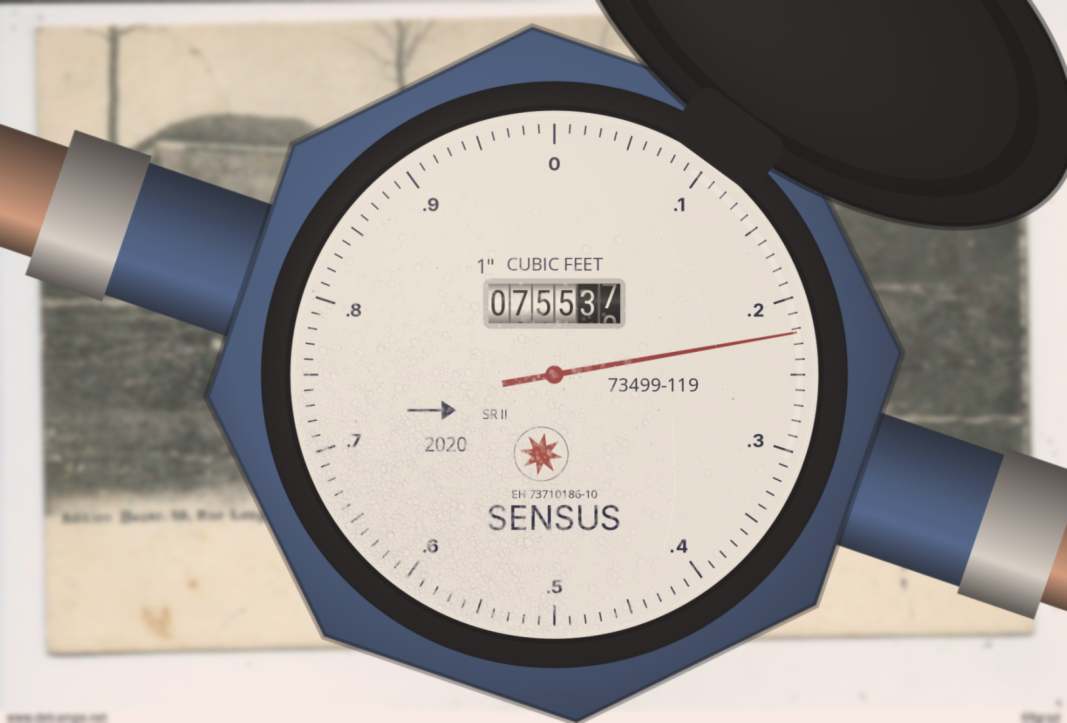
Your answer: 75537.22 ft³
